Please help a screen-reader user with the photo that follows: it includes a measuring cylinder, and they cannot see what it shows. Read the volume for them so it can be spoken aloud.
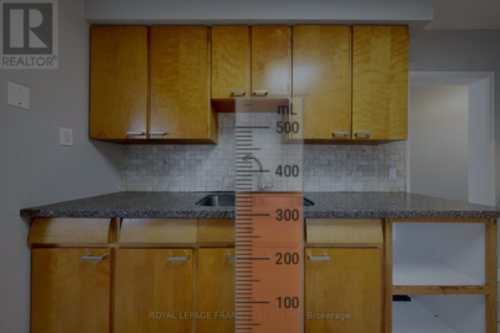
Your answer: 350 mL
